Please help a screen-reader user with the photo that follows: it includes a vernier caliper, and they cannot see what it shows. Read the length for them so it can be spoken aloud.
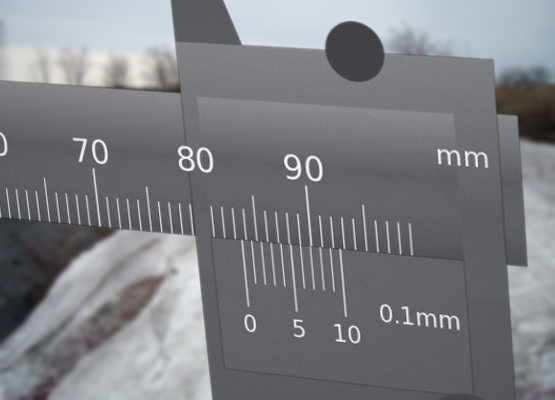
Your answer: 83.6 mm
